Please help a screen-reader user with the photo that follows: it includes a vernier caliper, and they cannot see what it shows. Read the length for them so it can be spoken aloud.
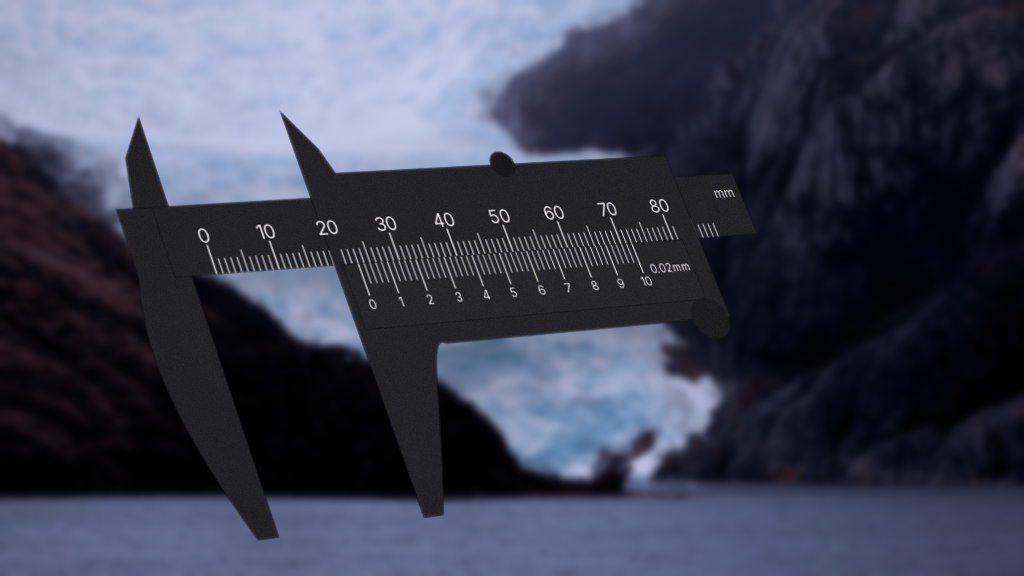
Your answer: 23.0 mm
